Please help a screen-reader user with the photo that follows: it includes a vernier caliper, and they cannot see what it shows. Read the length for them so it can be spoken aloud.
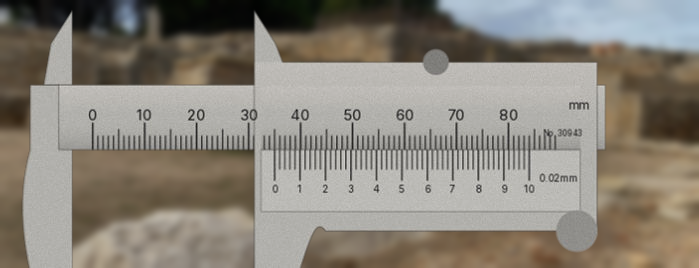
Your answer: 35.0 mm
